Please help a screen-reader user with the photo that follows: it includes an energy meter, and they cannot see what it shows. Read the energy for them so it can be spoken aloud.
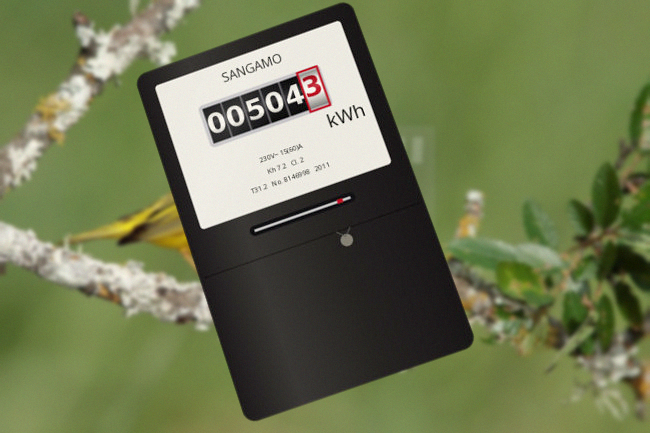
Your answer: 504.3 kWh
